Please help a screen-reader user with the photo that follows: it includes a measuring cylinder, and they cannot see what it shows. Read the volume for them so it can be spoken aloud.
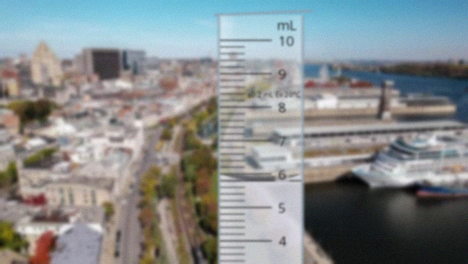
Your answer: 5.8 mL
